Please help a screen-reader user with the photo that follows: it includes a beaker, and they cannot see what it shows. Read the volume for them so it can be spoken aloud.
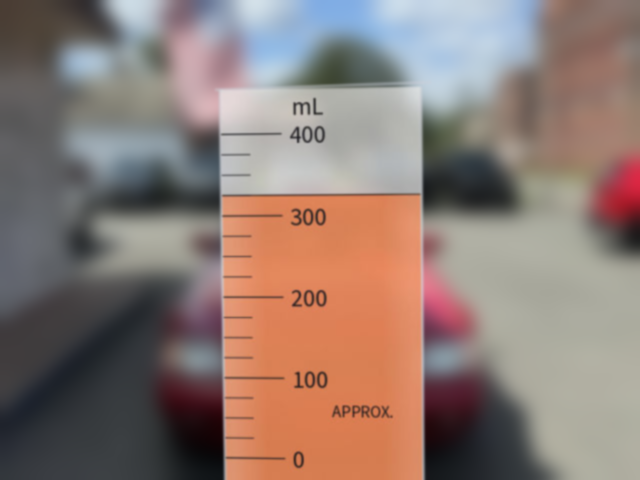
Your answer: 325 mL
